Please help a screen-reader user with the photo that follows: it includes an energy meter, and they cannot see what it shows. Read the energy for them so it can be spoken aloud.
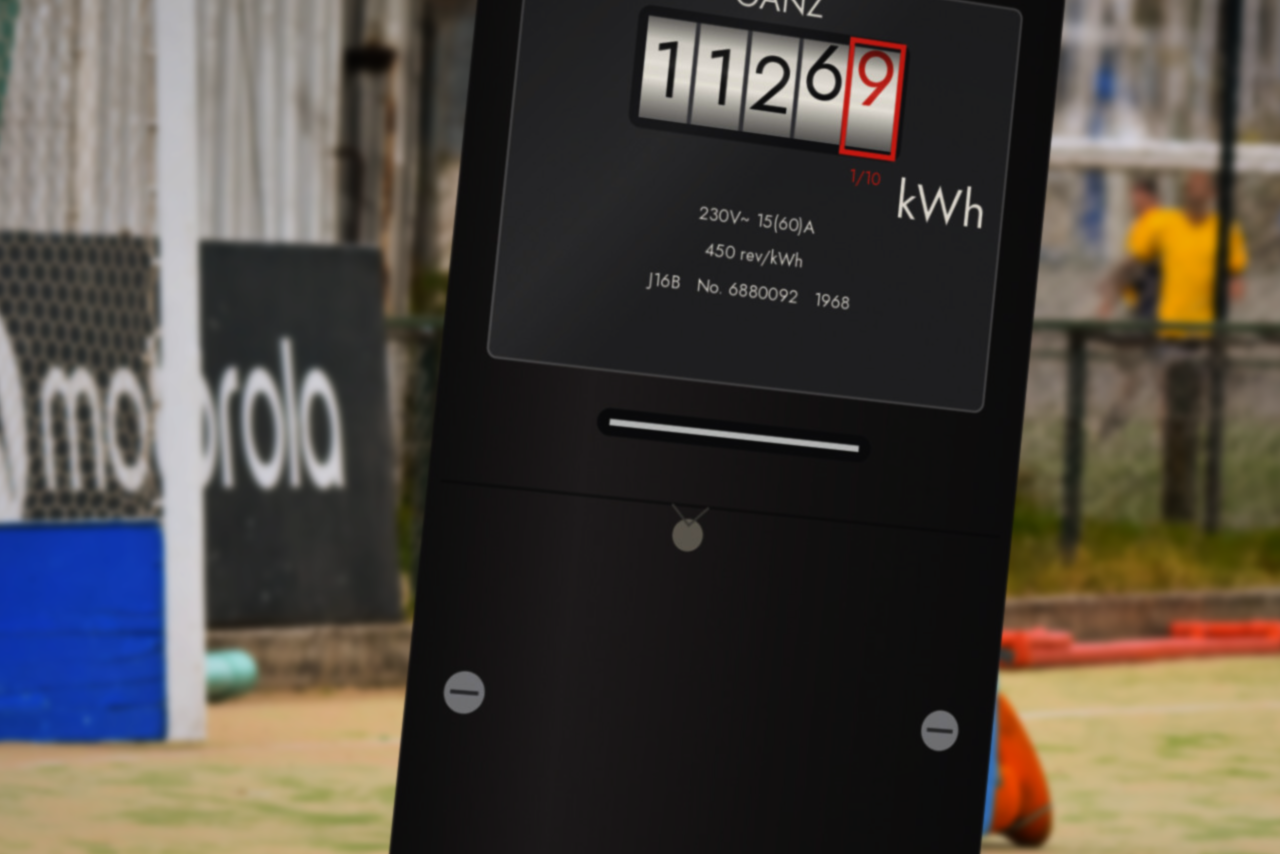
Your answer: 1126.9 kWh
